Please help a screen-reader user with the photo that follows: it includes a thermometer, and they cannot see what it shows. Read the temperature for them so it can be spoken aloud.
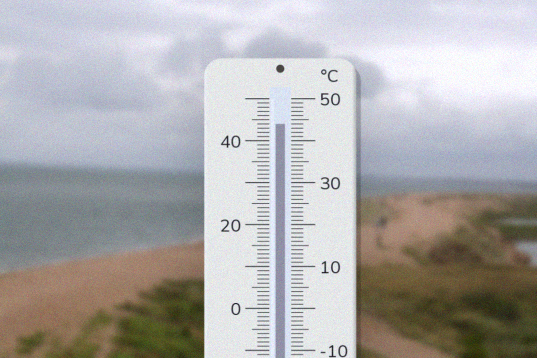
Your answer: 44 °C
